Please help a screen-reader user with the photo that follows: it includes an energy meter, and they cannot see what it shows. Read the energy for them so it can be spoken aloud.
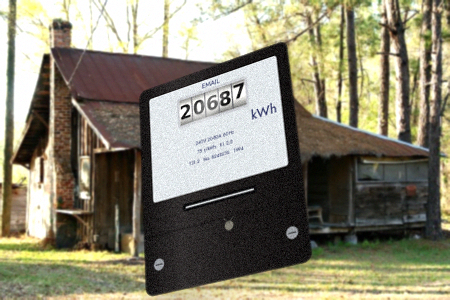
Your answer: 20687 kWh
